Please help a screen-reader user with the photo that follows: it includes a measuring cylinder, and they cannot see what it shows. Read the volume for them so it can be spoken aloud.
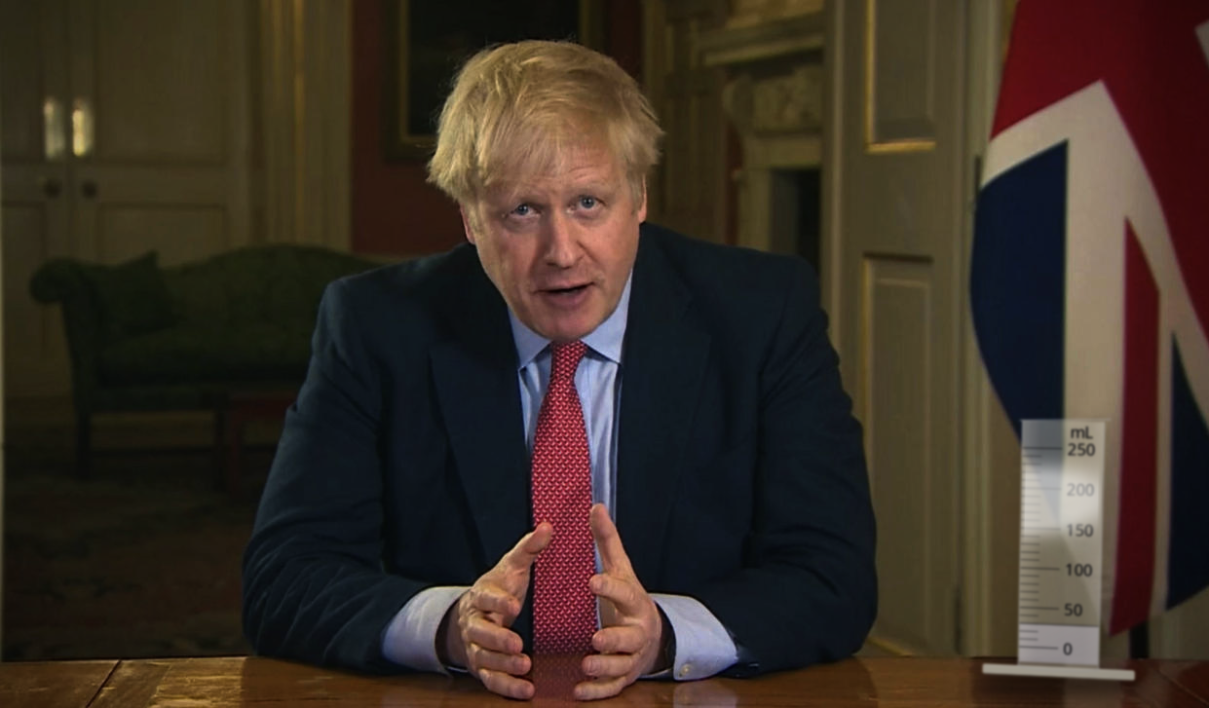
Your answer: 30 mL
